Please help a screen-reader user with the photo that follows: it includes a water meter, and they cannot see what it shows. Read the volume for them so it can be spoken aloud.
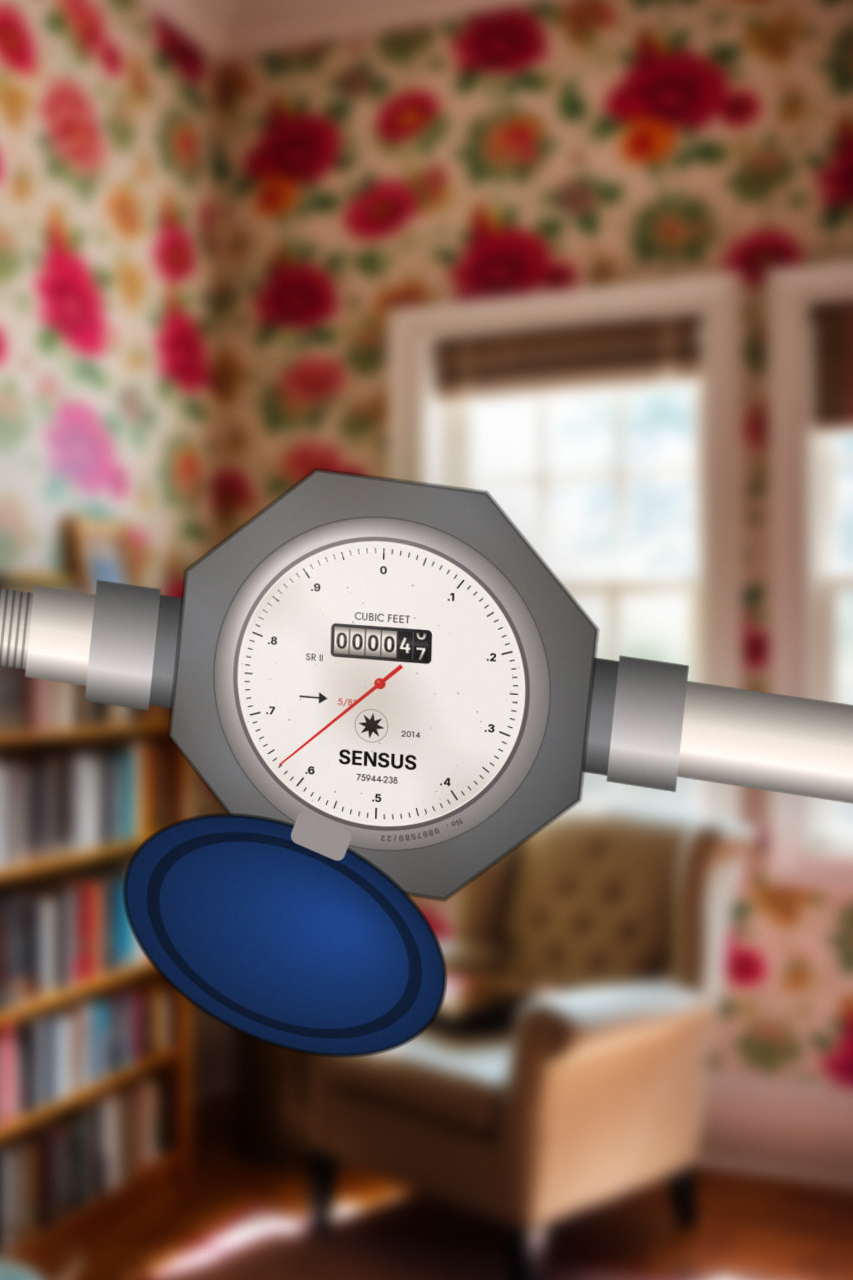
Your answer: 46.63 ft³
